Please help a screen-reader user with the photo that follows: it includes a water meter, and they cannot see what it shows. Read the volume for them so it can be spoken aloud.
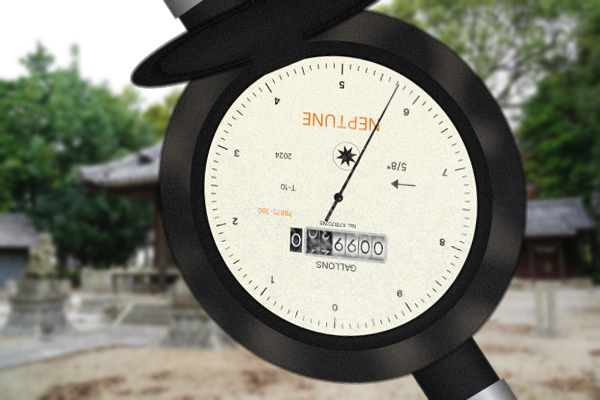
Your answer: 99295.7 gal
